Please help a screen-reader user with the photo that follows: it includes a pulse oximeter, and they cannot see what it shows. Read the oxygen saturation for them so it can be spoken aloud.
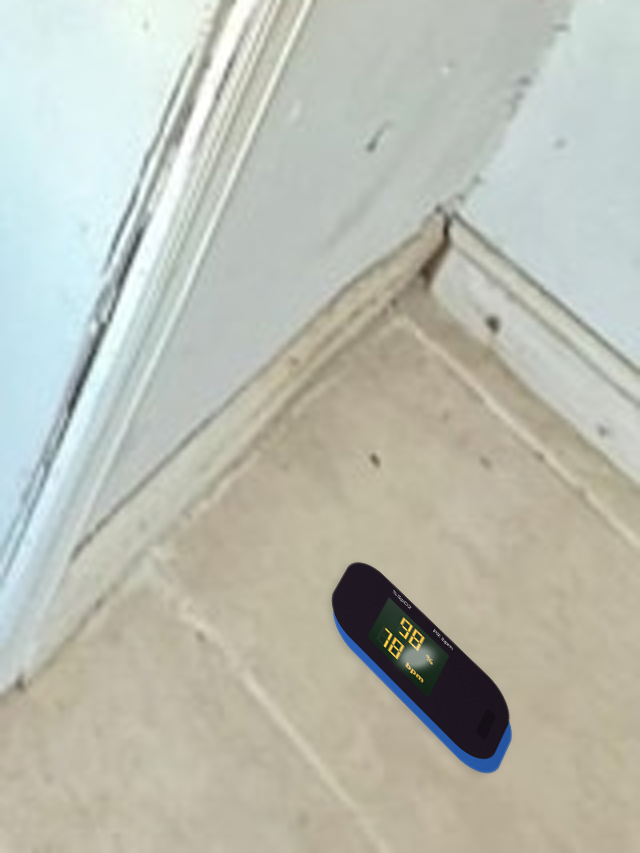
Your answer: 98 %
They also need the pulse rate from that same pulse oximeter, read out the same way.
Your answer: 78 bpm
